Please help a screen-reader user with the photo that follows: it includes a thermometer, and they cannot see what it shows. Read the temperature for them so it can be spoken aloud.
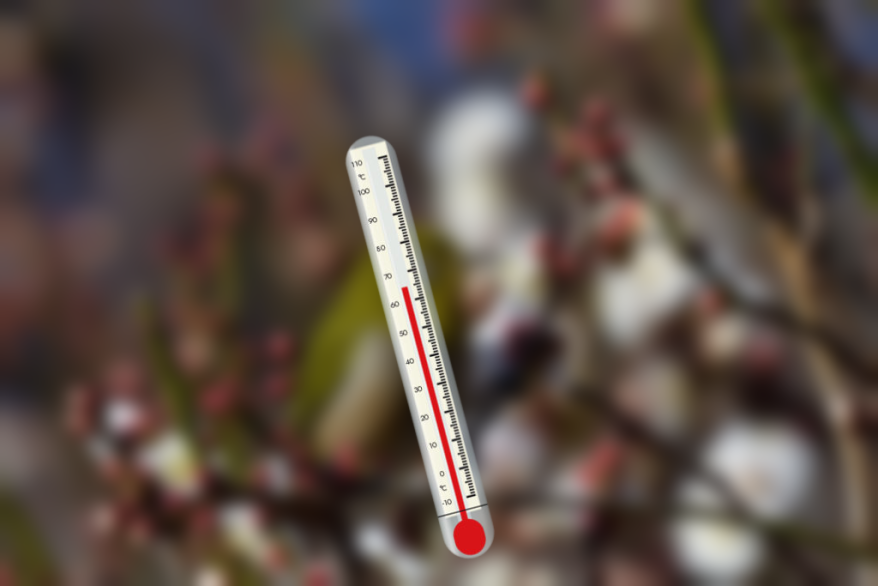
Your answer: 65 °C
